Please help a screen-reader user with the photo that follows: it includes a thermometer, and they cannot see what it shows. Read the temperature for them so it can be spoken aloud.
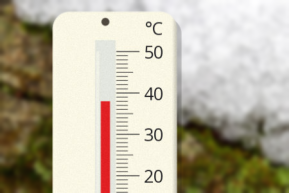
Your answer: 38 °C
